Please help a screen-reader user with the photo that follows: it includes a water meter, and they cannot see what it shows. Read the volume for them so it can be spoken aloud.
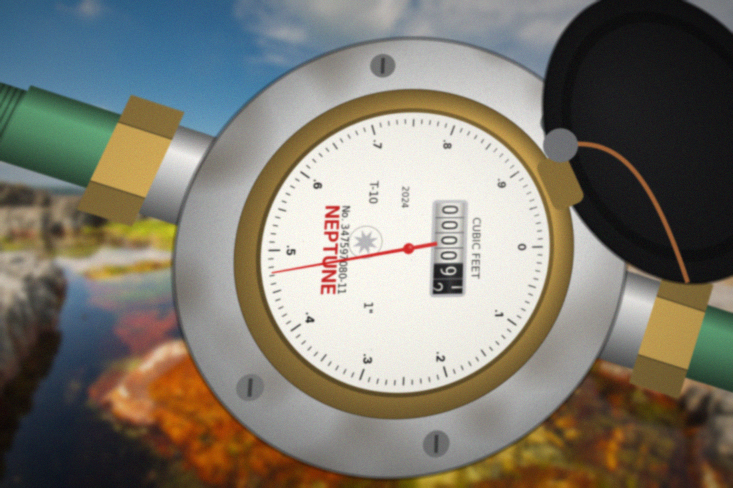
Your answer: 91.47 ft³
